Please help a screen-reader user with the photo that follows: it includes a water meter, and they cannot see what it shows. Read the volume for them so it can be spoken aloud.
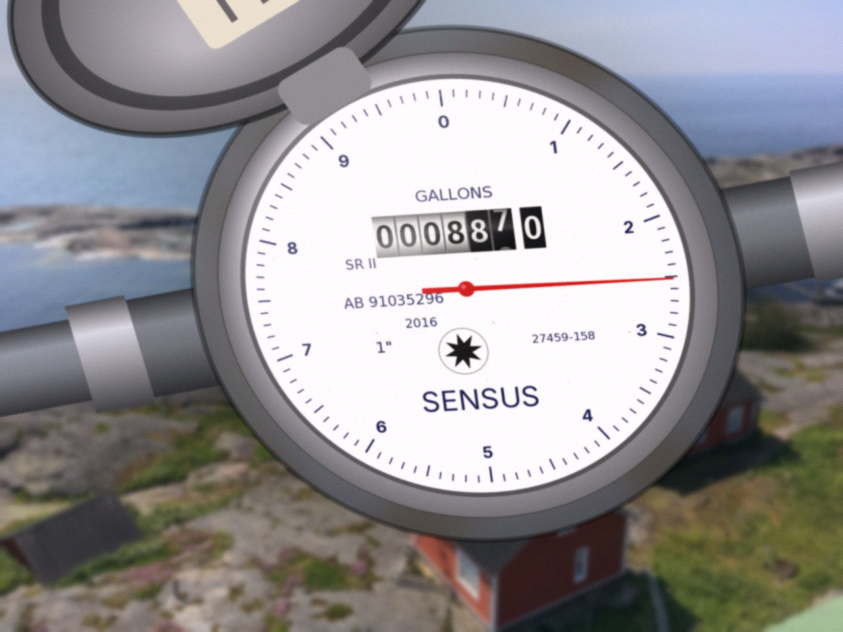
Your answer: 8872.5 gal
